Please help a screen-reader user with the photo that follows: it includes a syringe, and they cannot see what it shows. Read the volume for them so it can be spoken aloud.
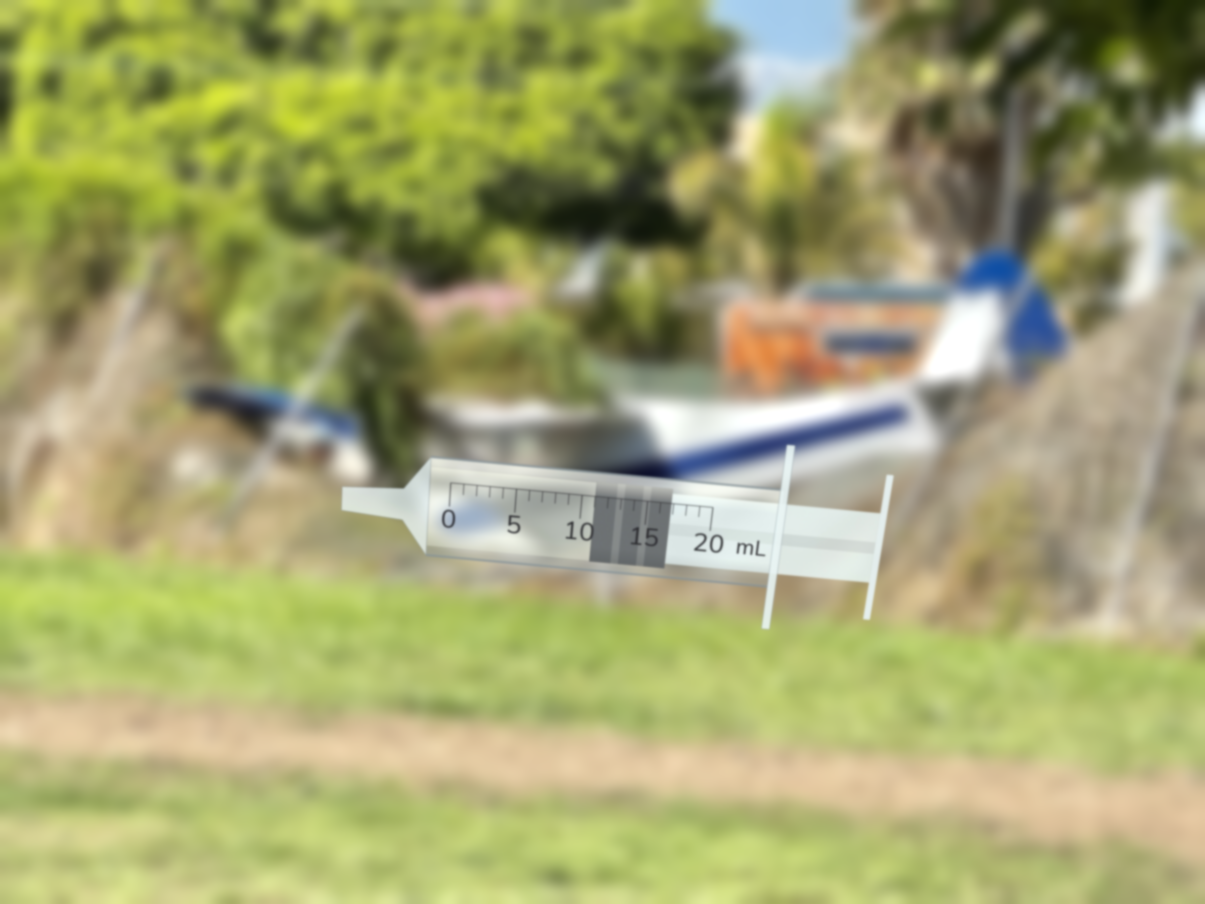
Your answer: 11 mL
